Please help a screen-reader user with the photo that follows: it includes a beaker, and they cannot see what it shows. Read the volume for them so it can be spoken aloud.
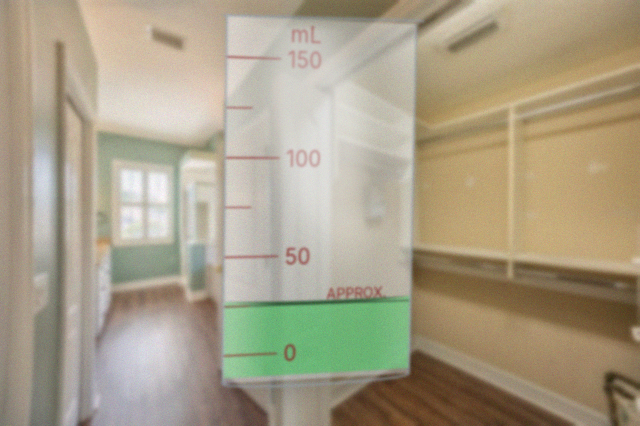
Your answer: 25 mL
